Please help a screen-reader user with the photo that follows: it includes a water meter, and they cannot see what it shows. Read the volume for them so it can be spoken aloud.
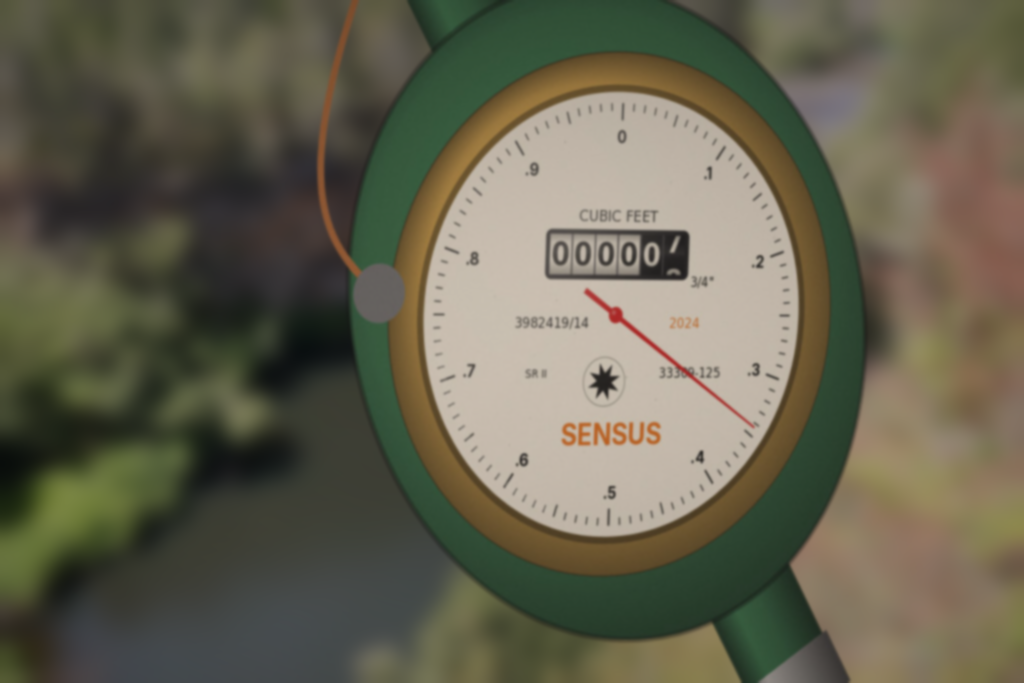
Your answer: 7.34 ft³
